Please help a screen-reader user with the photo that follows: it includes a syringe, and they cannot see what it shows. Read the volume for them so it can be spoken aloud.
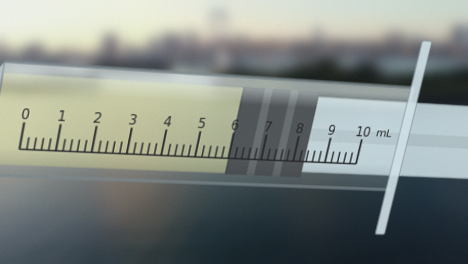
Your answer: 6 mL
